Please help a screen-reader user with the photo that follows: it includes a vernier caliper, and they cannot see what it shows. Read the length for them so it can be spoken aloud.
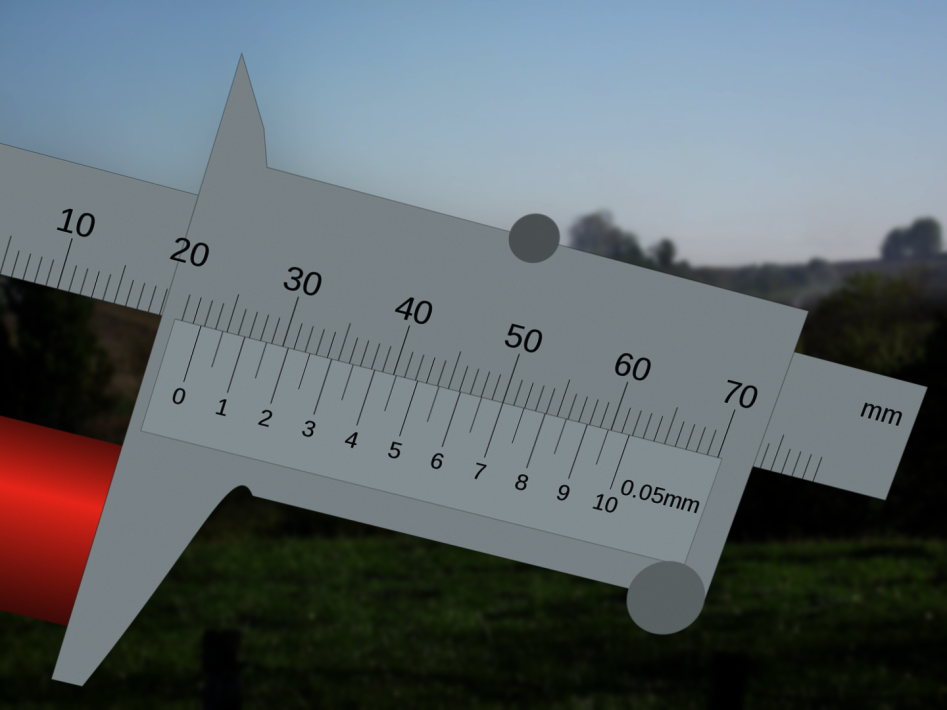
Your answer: 22.7 mm
